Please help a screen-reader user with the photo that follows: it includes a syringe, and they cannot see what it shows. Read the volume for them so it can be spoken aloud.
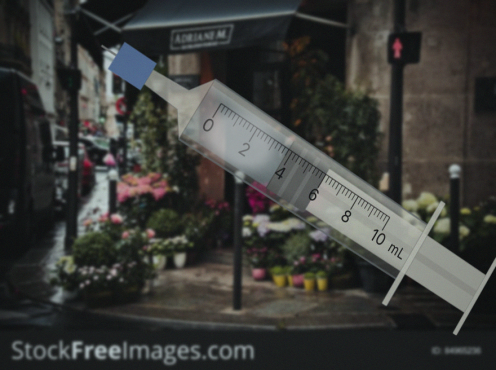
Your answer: 3.8 mL
